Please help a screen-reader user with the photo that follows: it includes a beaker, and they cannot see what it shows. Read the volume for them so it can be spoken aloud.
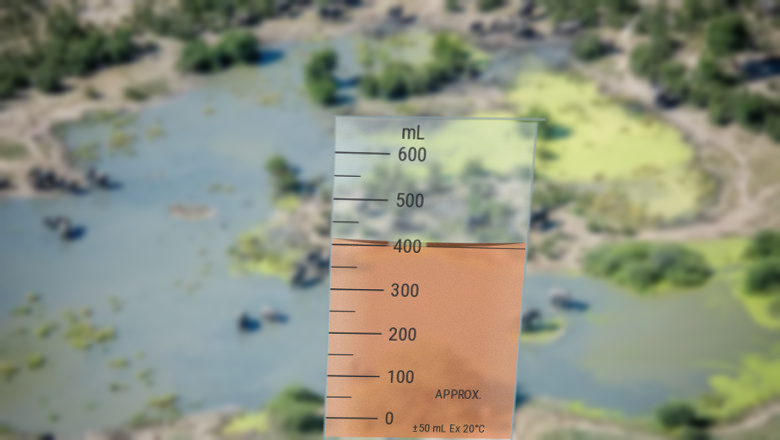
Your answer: 400 mL
